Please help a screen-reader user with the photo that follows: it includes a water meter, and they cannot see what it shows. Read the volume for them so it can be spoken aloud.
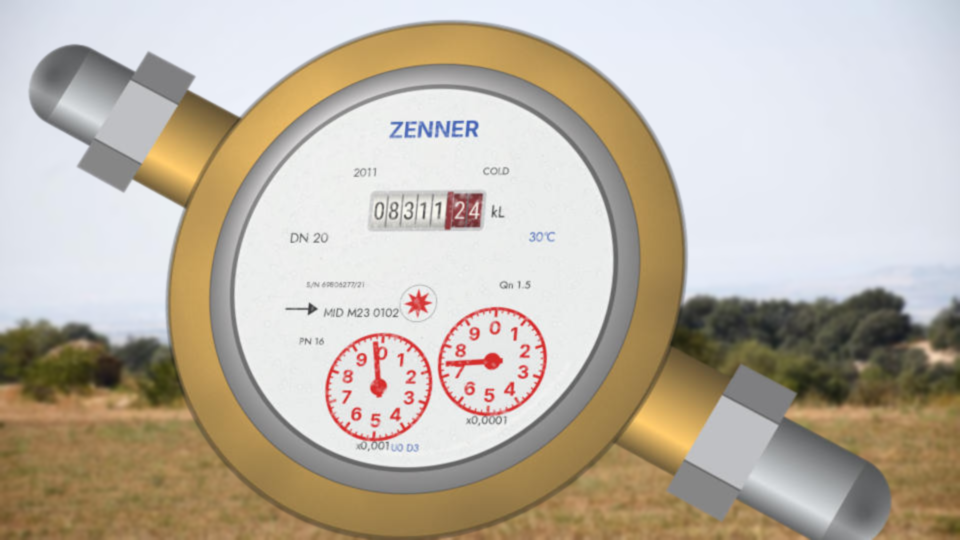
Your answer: 8311.2397 kL
